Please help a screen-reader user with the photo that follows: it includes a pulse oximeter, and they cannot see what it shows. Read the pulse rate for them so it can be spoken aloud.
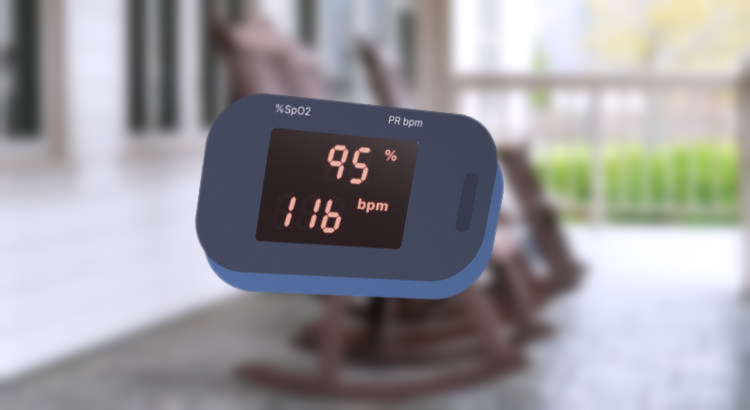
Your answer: 116 bpm
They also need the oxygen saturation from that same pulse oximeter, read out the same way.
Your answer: 95 %
